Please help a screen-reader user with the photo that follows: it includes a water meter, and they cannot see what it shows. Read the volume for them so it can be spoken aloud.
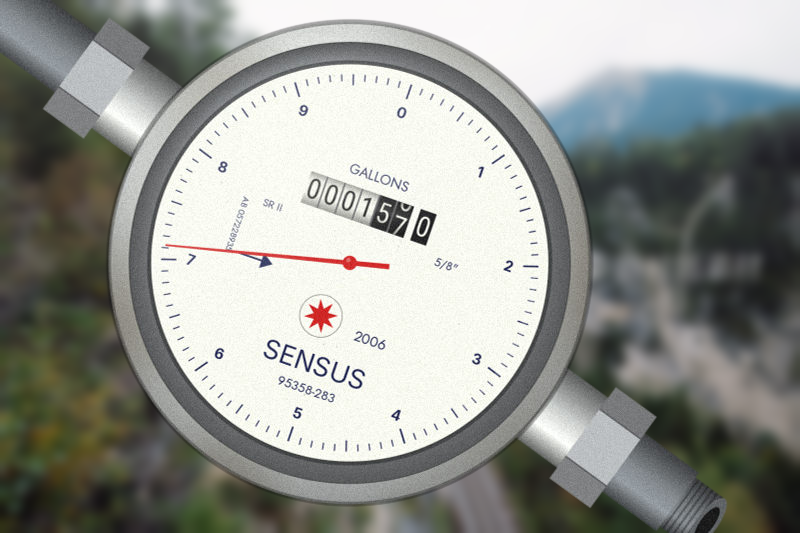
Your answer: 1567.1 gal
